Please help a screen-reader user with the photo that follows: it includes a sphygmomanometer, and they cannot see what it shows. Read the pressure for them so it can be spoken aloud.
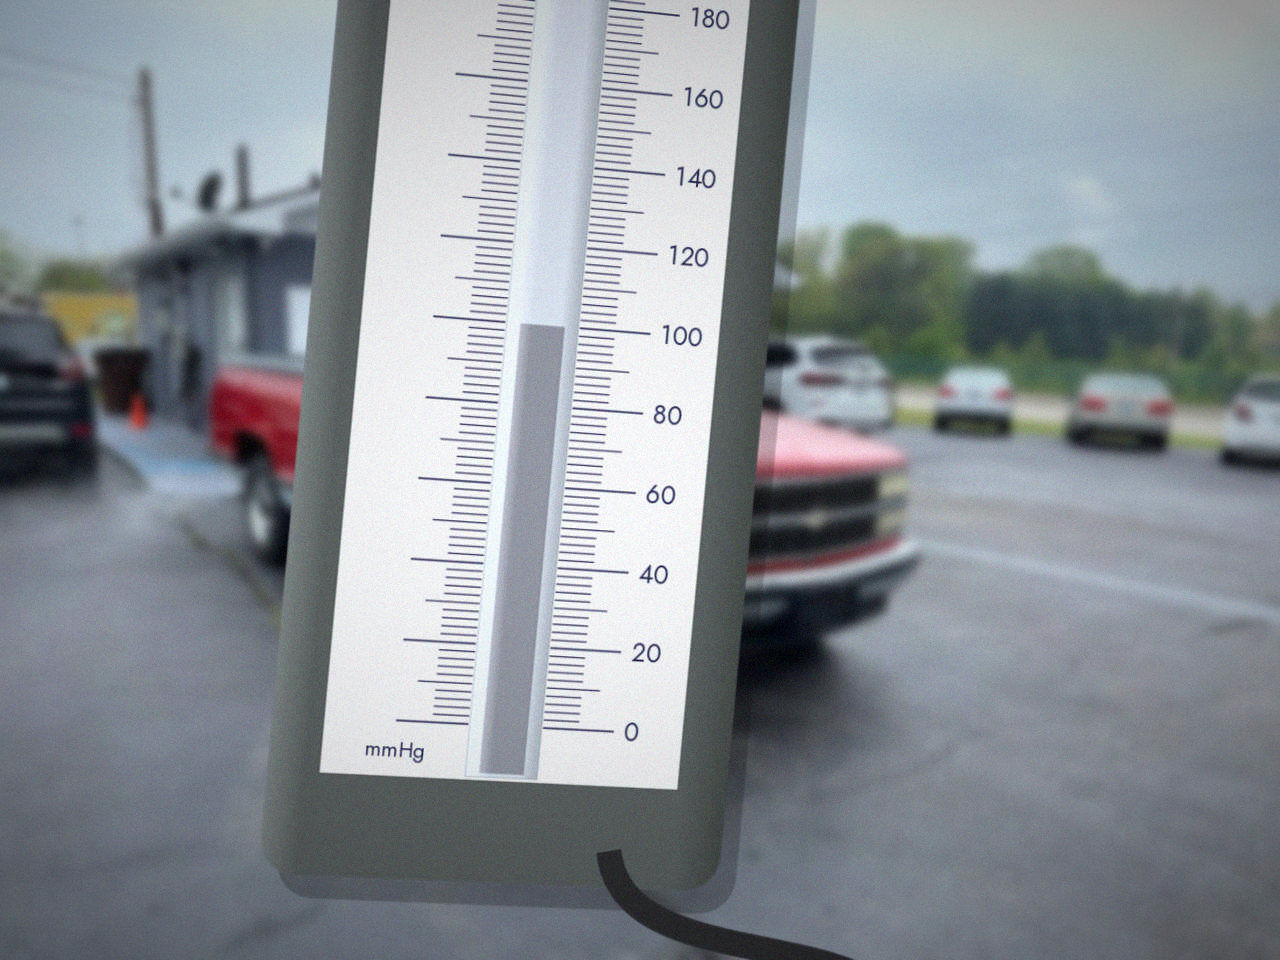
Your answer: 100 mmHg
